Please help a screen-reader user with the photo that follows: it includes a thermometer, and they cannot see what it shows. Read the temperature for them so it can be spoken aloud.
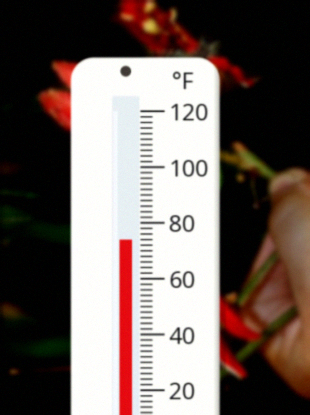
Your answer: 74 °F
